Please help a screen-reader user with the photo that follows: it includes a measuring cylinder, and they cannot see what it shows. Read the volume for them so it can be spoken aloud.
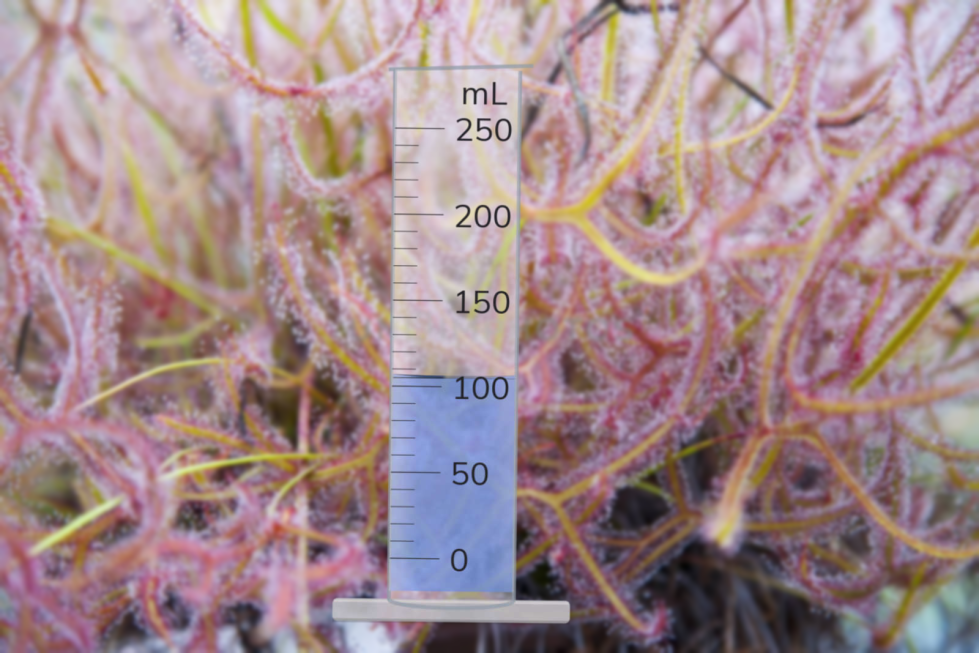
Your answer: 105 mL
